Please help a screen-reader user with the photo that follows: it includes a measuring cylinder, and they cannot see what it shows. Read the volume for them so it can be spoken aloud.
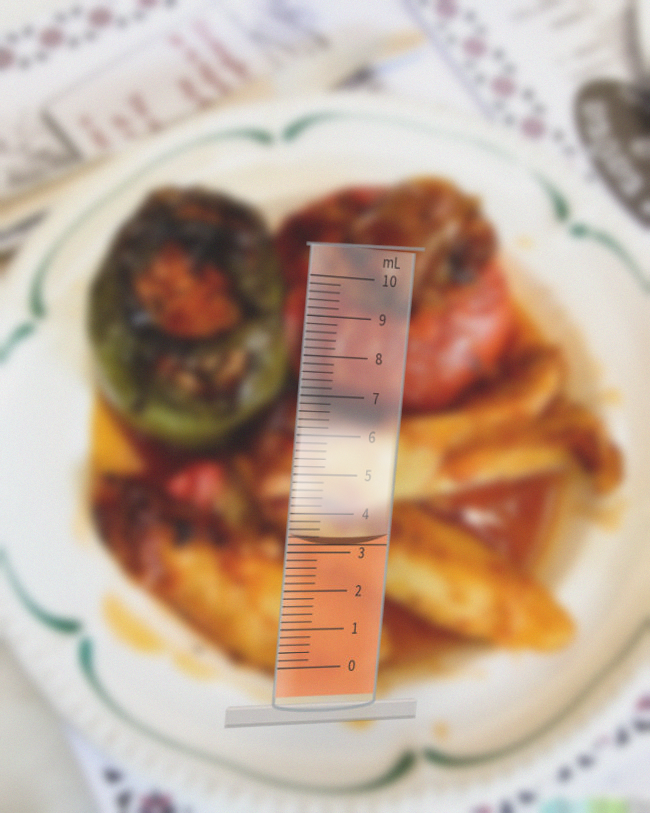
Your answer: 3.2 mL
